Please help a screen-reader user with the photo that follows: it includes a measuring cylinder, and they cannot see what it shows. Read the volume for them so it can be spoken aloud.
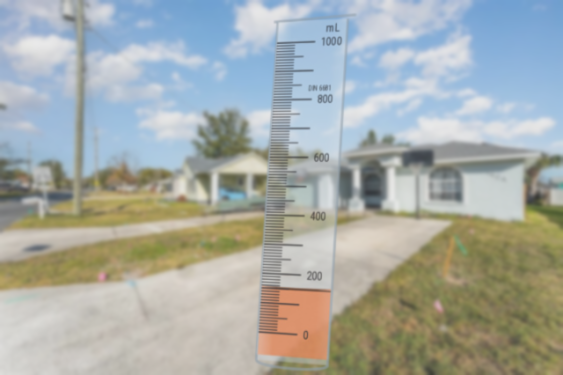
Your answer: 150 mL
